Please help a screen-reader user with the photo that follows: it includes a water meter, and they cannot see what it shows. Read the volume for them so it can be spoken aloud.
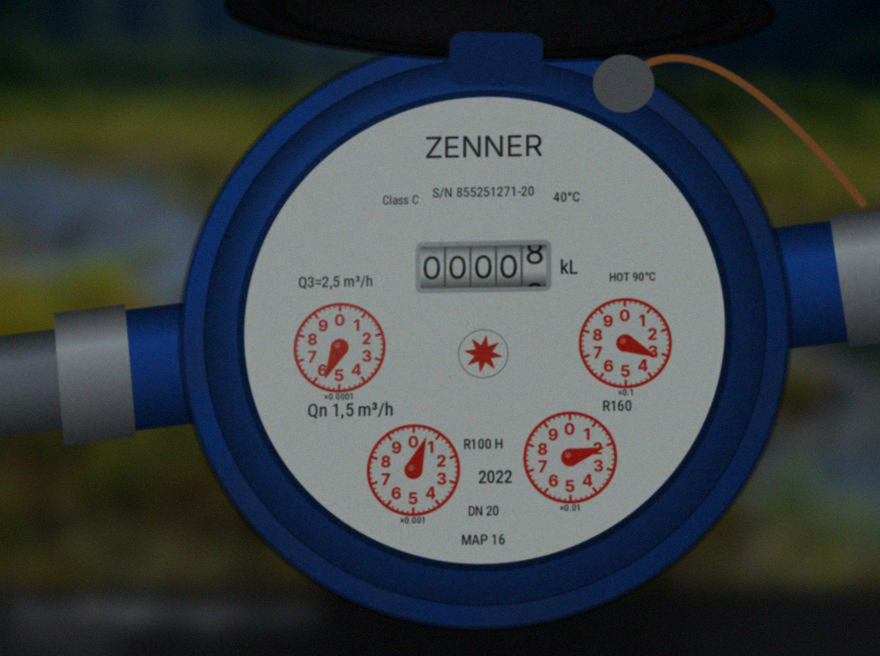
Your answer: 8.3205 kL
